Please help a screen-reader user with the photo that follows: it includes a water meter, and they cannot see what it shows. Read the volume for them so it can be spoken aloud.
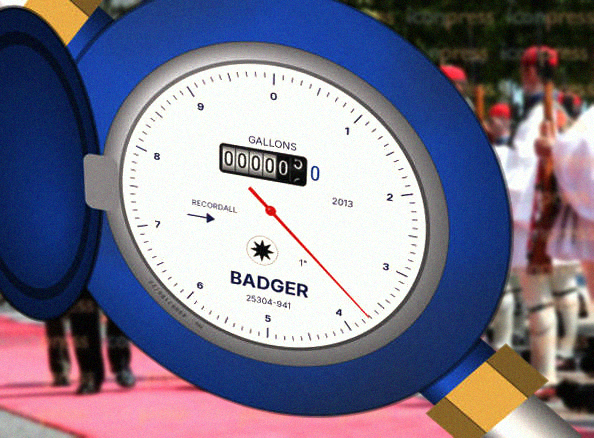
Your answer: 53.7 gal
